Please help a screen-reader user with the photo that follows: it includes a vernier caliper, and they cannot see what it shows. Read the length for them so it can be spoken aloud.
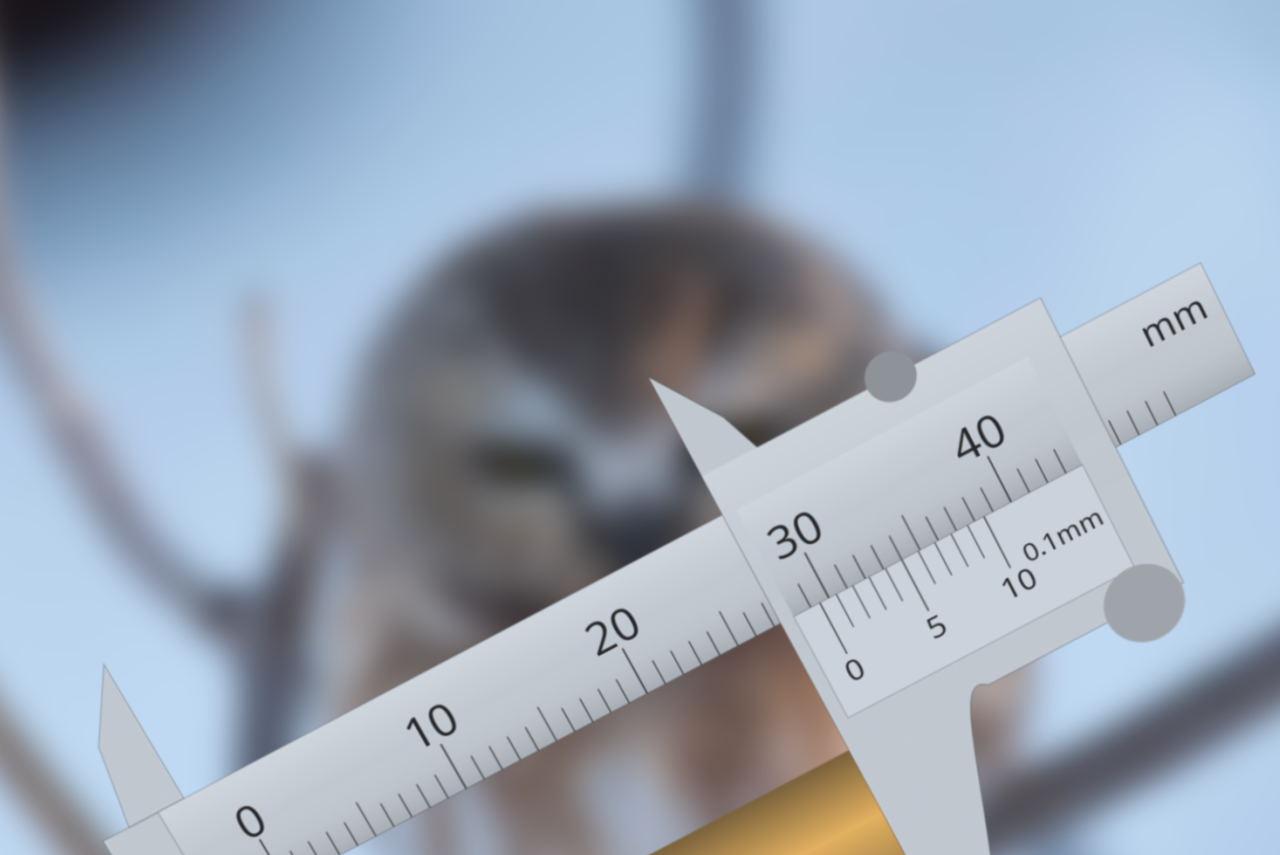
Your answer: 29.5 mm
